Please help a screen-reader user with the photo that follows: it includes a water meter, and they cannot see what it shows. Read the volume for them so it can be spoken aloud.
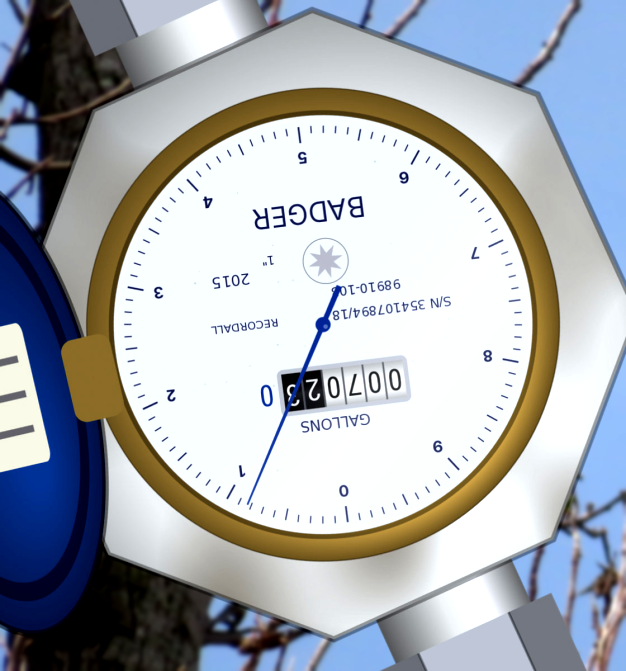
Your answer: 70230.8 gal
